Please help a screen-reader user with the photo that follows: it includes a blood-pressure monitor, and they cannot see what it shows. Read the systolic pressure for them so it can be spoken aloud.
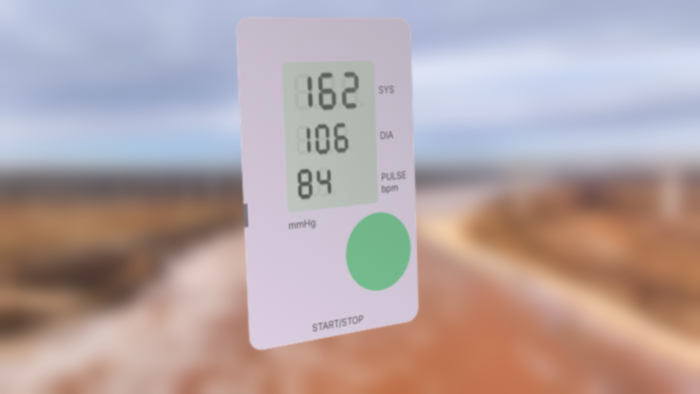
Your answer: 162 mmHg
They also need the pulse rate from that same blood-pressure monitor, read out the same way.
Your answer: 84 bpm
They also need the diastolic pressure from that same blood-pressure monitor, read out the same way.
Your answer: 106 mmHg
